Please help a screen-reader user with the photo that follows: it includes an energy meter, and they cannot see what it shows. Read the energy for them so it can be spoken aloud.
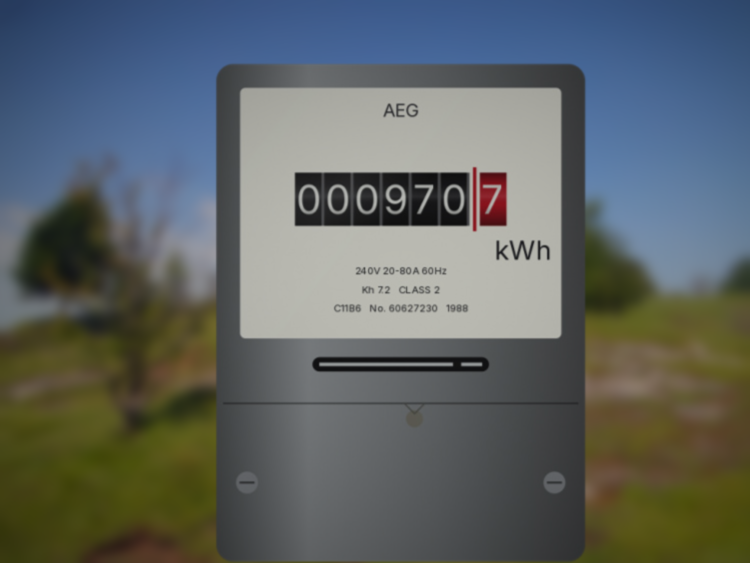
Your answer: 970.7 kWh
